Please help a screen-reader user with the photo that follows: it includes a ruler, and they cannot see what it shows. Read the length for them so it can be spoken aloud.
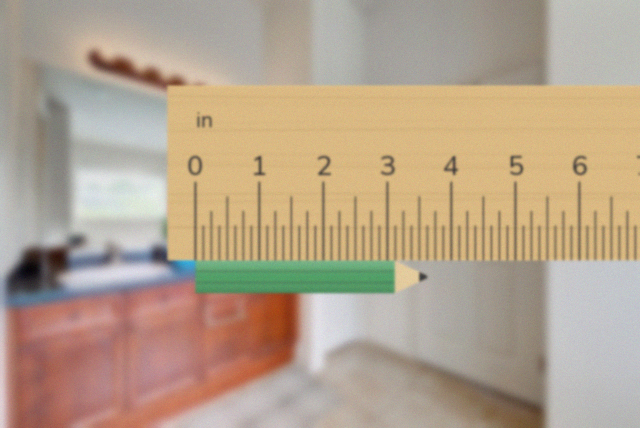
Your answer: 3.625 in
